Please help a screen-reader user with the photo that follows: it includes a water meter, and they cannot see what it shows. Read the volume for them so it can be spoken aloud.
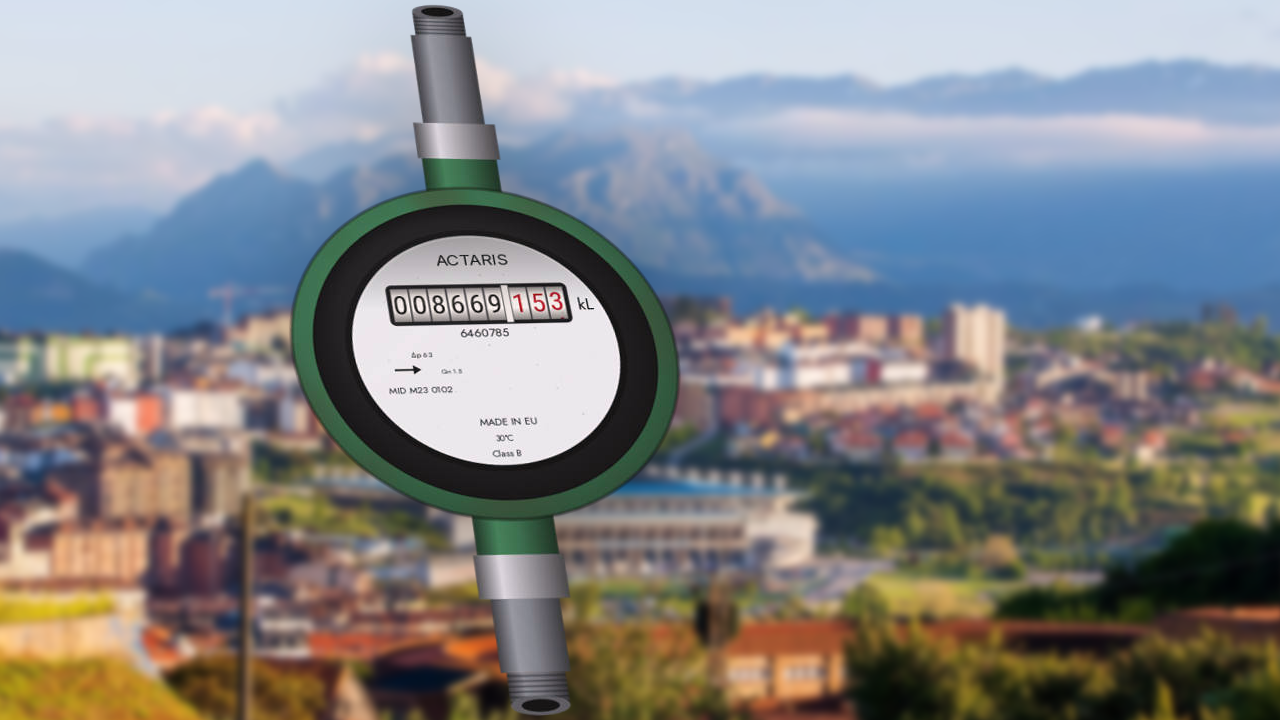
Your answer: 8669.153 kL
